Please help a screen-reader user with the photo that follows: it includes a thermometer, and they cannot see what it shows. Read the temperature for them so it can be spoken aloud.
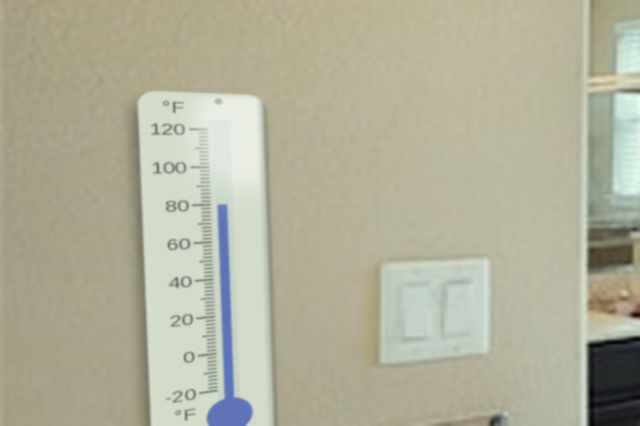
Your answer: 80 °F
